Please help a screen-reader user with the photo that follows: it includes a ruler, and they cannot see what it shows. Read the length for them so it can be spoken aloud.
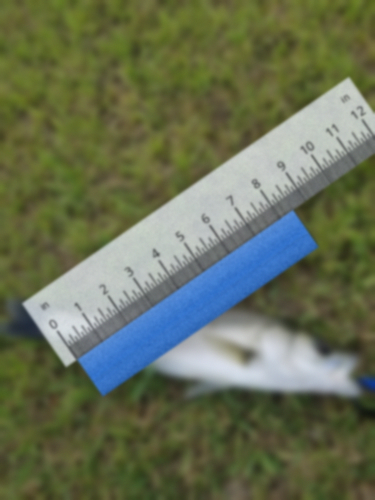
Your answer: 8.5 in
